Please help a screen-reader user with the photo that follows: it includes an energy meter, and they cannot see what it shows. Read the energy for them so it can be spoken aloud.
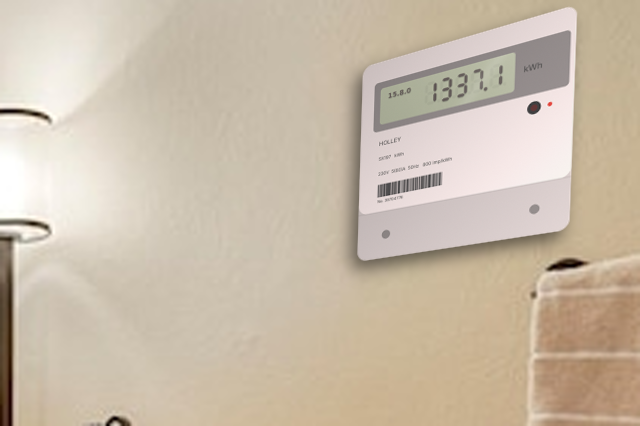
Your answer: 1337.1 kWh
